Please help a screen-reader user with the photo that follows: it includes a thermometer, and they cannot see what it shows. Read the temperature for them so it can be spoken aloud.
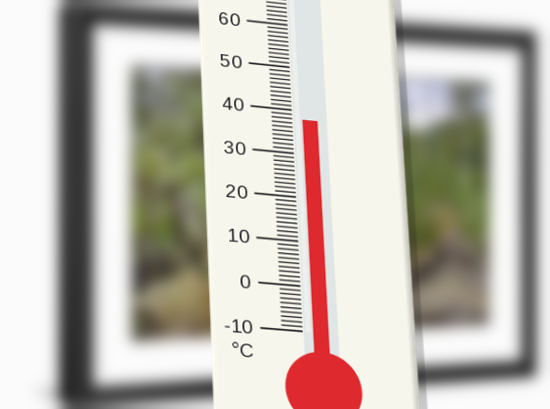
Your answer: 38 °C
